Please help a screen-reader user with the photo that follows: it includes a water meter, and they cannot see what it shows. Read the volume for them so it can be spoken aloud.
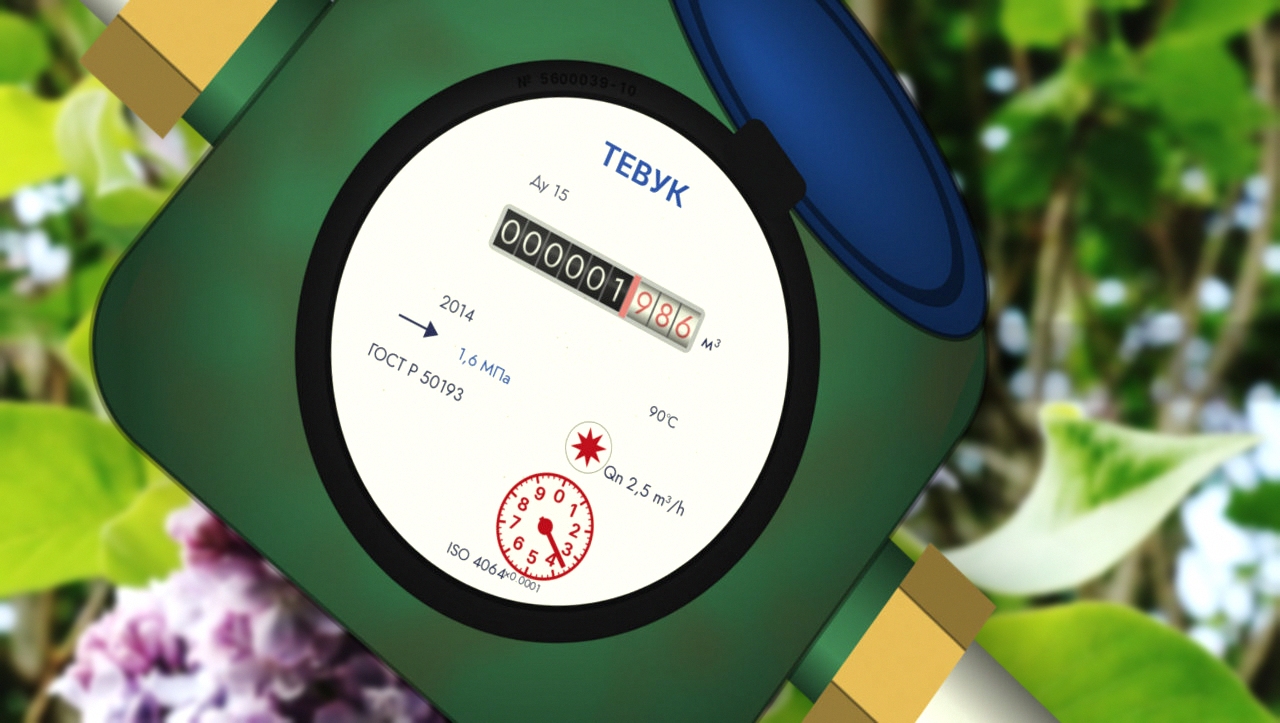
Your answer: 1.9863 m³
